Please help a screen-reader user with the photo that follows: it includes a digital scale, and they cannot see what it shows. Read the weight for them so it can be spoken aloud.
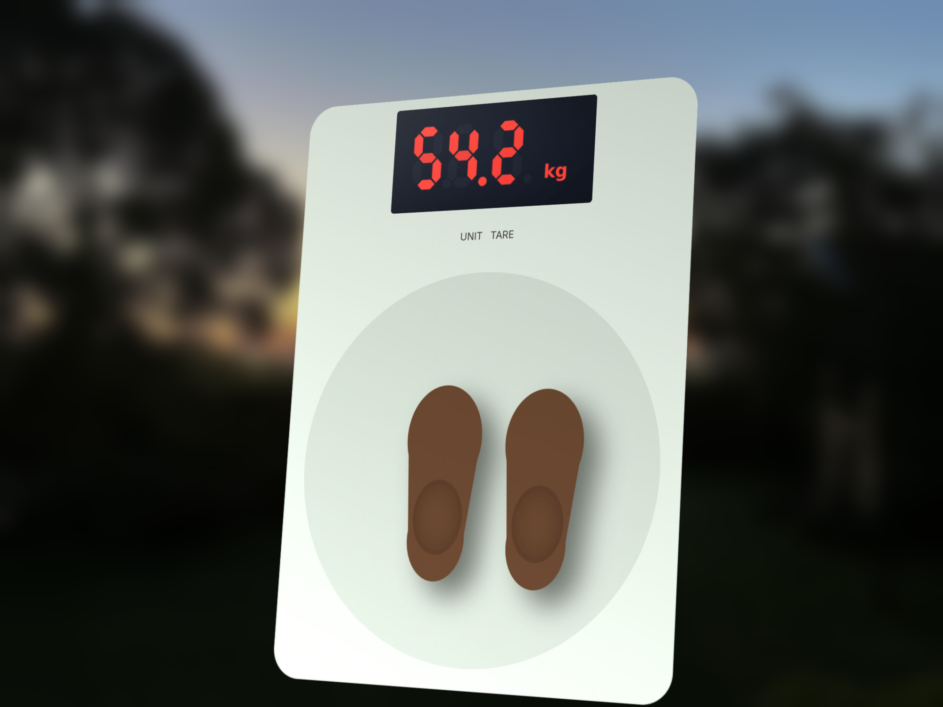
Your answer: 54.2 kg
